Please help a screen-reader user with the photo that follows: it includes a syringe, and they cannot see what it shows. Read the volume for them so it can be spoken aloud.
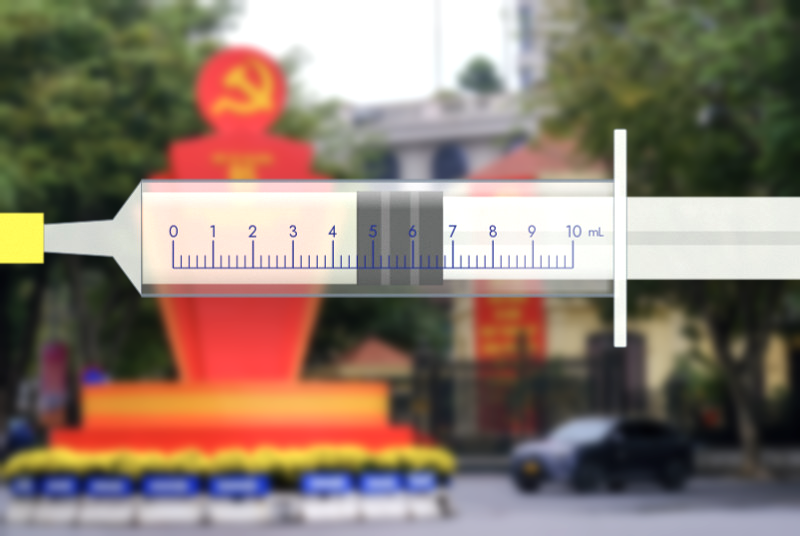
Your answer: 4.6 mL
